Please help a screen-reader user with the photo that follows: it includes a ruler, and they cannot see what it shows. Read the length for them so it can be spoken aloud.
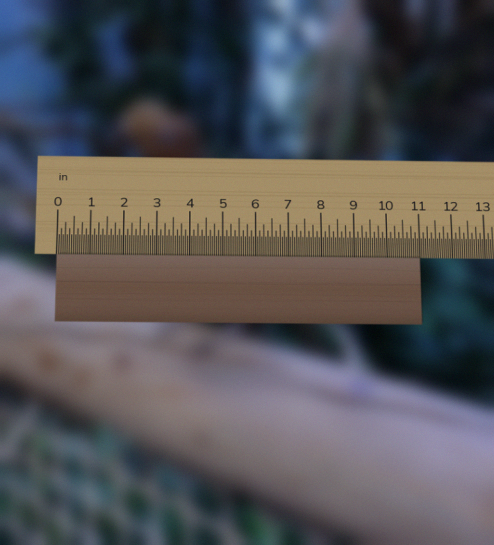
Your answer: 11 in
